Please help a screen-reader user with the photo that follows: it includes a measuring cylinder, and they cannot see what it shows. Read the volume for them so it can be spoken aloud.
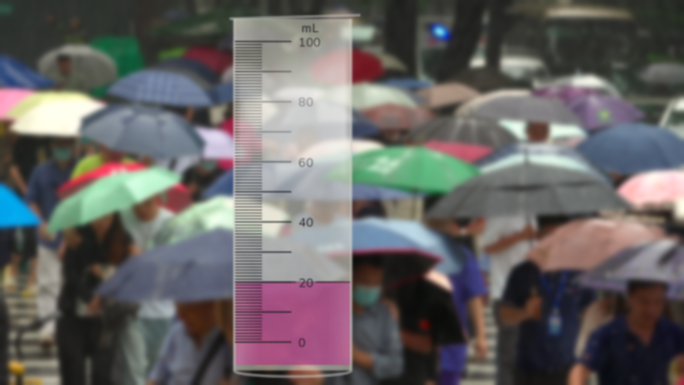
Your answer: 20 mL
